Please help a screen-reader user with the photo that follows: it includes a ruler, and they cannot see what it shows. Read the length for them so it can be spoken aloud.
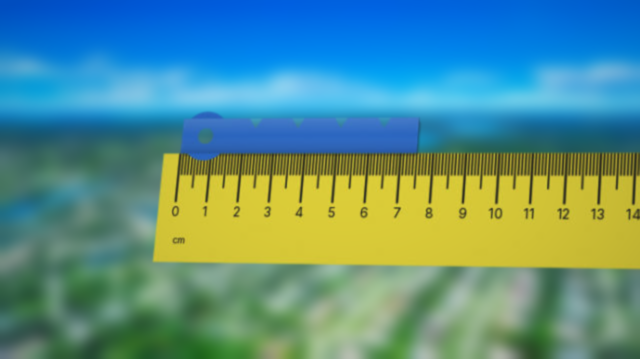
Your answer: 7.5 cm
